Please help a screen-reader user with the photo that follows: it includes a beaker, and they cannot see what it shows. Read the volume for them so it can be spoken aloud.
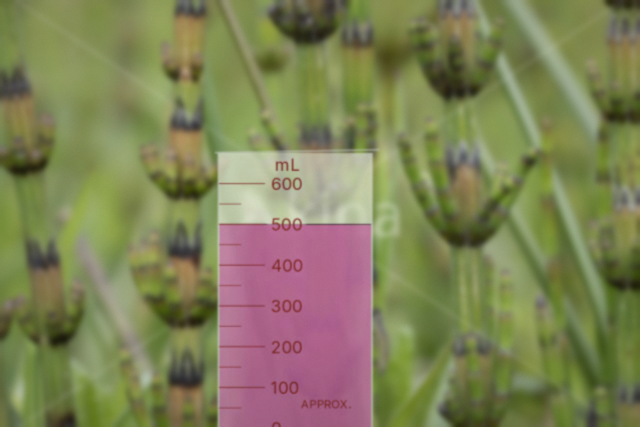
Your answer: 500 mL
